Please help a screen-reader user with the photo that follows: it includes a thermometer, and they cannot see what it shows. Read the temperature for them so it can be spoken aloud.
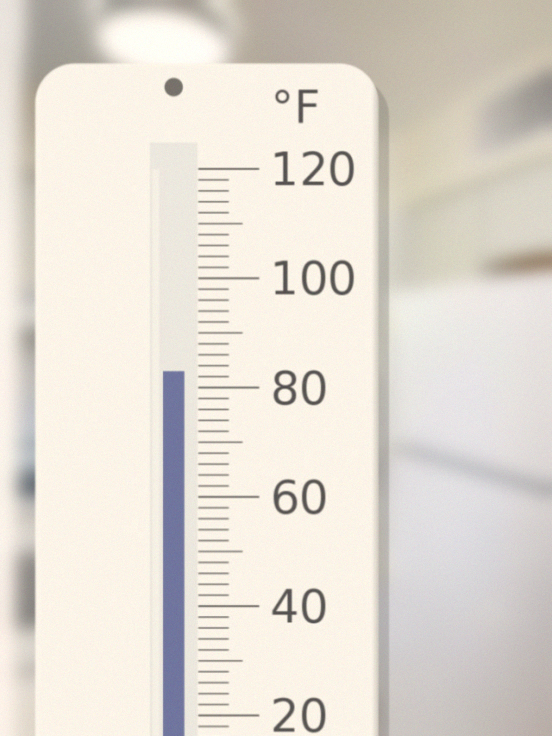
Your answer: 83 °F
